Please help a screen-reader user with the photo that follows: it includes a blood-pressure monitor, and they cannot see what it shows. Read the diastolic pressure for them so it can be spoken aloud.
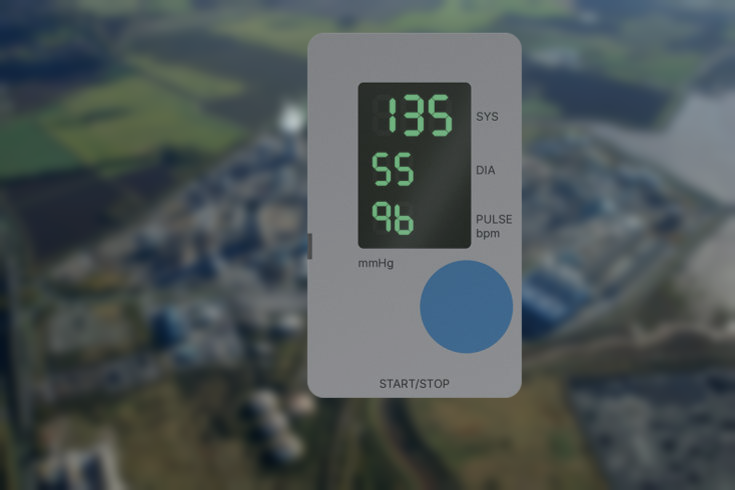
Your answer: 55 mmHg
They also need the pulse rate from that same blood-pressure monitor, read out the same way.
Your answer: 96 bpm
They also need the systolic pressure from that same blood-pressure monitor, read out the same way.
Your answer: 135 mmHg
